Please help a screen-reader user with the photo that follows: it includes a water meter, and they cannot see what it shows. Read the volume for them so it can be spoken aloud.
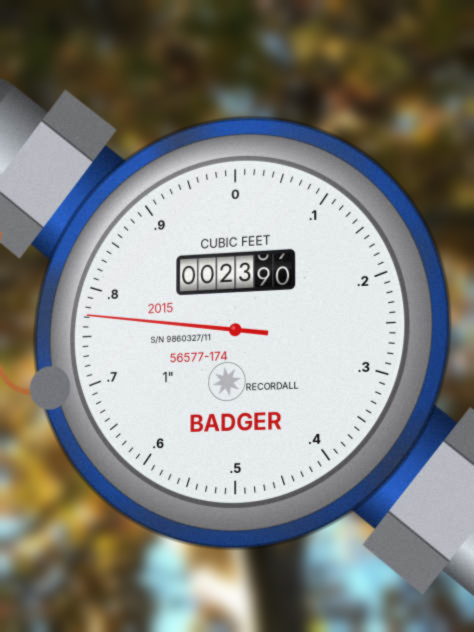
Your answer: 2389.77 ft³
